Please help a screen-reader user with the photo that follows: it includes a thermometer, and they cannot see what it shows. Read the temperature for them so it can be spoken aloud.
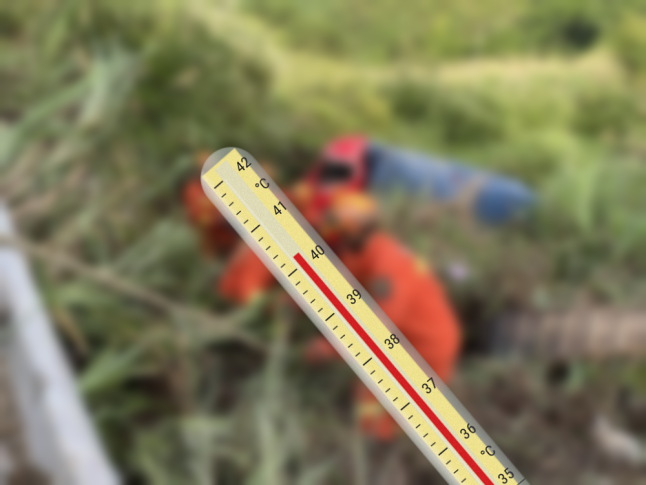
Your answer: 40.2 °C
